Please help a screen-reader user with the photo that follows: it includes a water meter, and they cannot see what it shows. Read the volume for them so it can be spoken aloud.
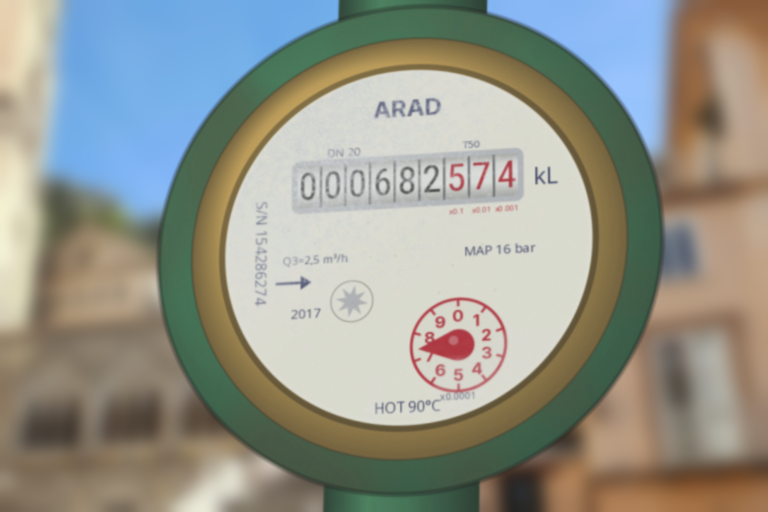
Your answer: 682.5747 kL
